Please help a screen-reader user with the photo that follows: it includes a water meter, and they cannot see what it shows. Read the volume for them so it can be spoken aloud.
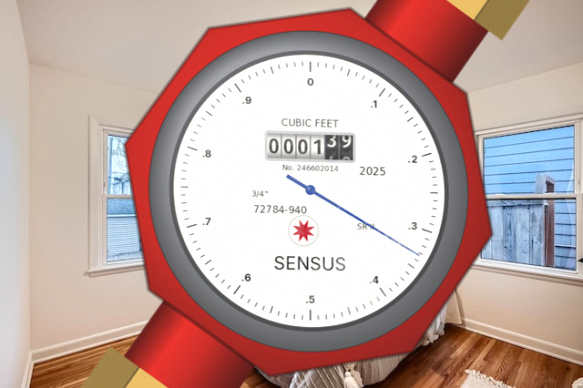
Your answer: 139.33 ft³
